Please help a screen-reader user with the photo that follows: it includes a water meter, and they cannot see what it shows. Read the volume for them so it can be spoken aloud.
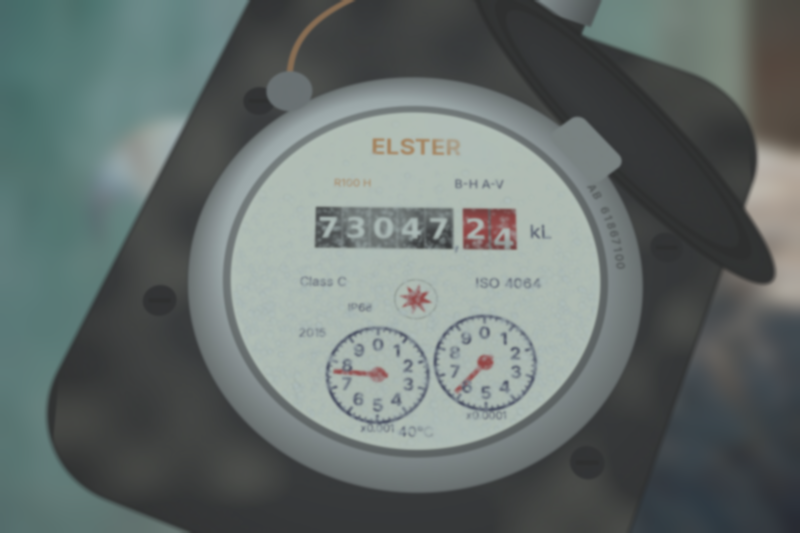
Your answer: 73047.2376 kL
